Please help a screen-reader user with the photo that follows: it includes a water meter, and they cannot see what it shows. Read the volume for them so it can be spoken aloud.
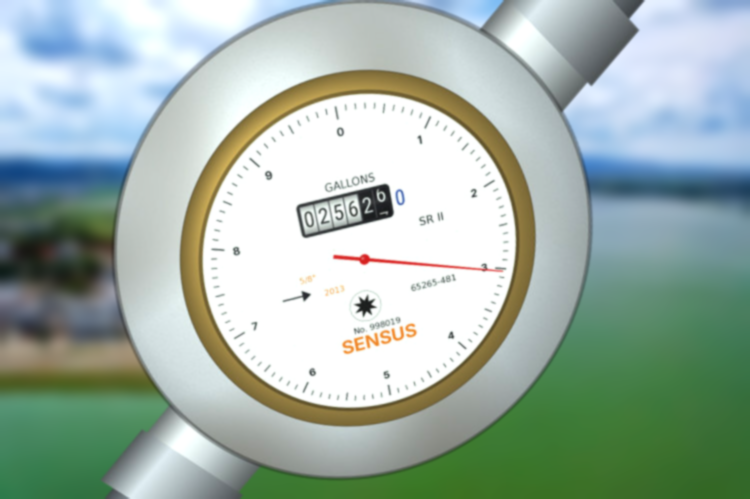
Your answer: 256263.0 gal
